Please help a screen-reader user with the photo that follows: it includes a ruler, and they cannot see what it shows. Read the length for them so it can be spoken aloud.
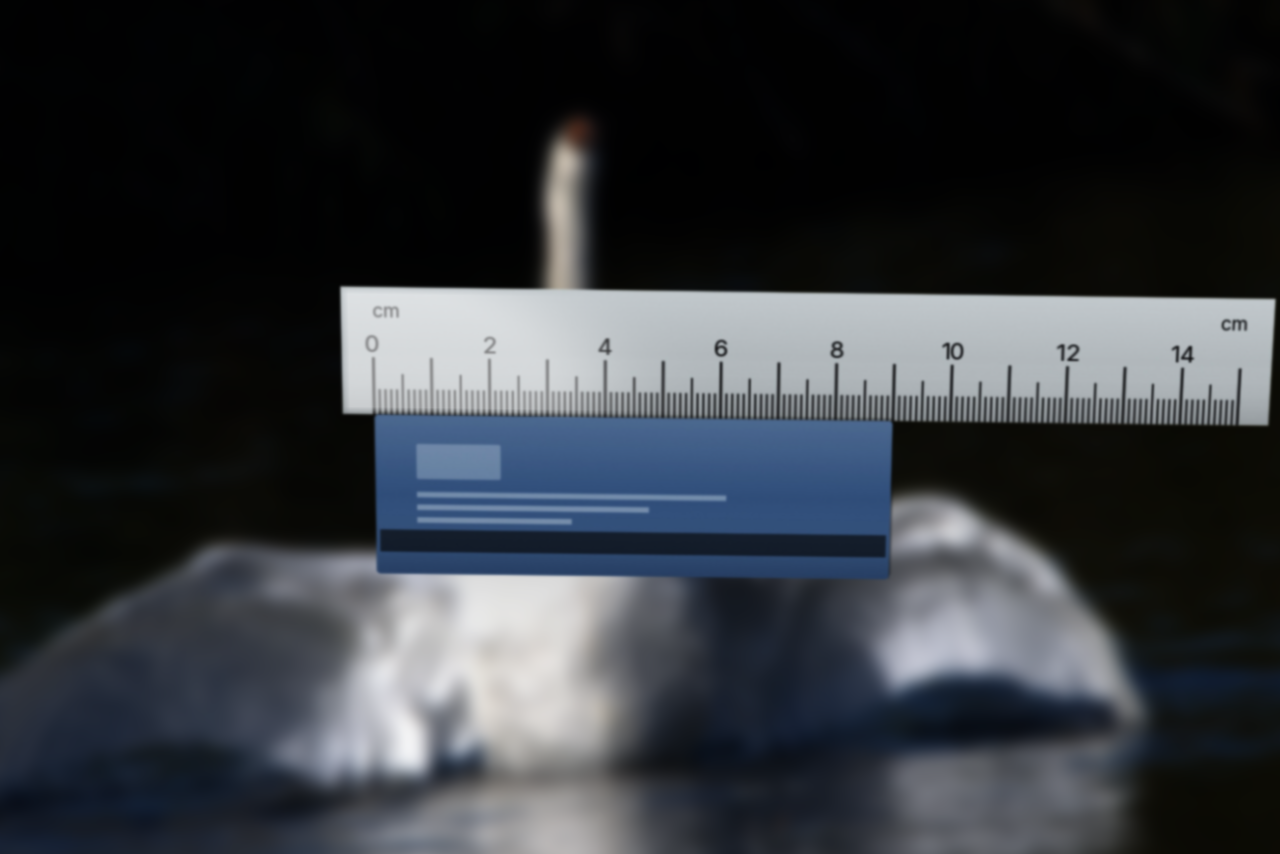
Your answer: 9 cm
